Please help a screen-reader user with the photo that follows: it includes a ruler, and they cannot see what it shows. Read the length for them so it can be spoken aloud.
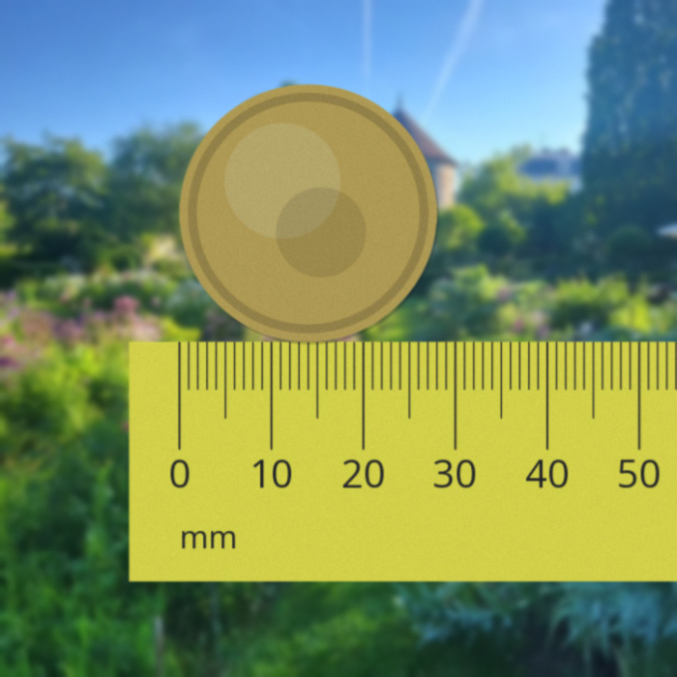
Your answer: 28 mm
